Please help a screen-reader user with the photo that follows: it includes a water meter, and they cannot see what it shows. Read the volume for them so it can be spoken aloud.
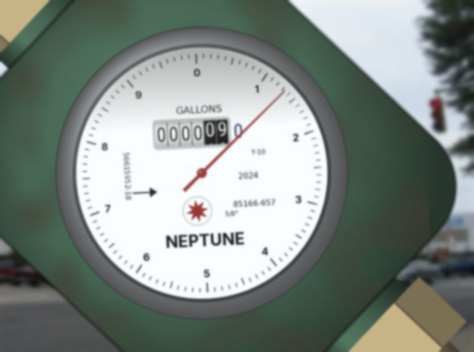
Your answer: 91.3 gal
